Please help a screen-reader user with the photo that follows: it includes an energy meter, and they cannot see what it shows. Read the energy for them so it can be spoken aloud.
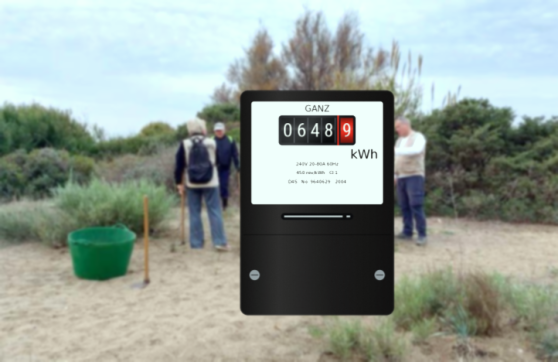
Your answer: 648.9 kWh
